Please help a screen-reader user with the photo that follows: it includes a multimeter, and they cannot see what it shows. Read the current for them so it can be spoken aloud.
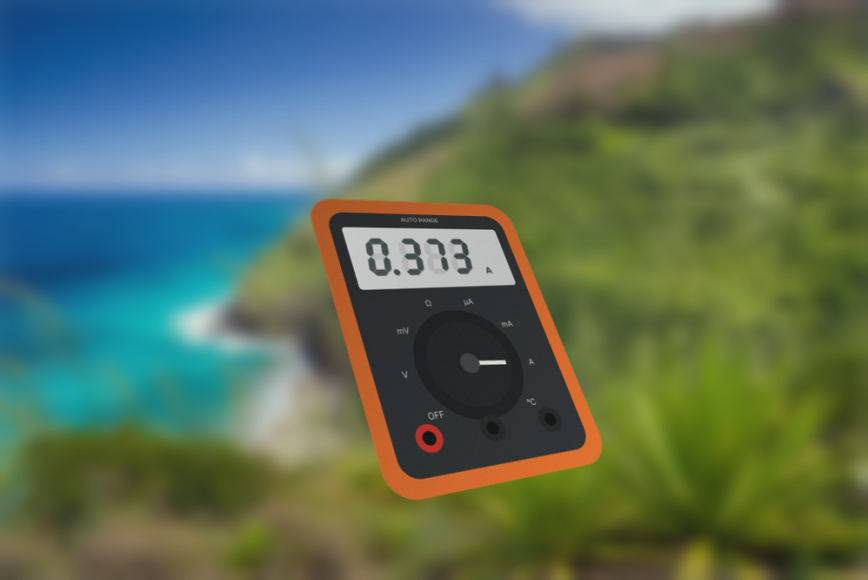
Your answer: 0.373 A
